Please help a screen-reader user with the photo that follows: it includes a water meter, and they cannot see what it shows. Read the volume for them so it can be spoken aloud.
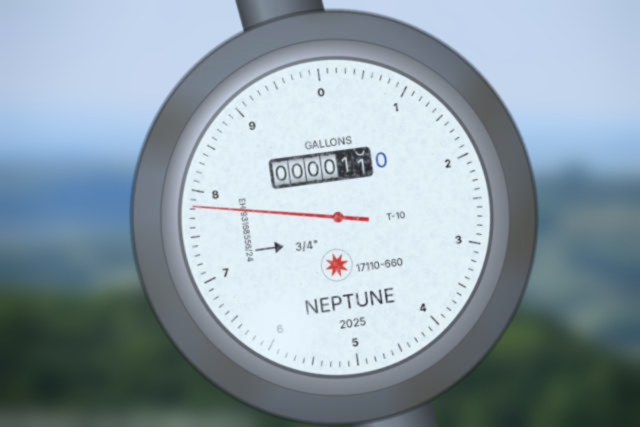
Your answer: 107.8 gal
